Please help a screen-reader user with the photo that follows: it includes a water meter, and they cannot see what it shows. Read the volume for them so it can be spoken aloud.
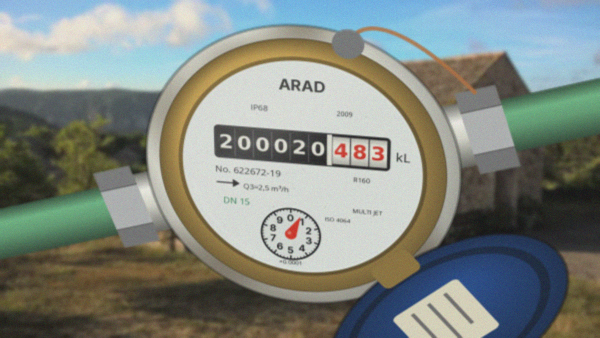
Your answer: 200020.4830 kL
